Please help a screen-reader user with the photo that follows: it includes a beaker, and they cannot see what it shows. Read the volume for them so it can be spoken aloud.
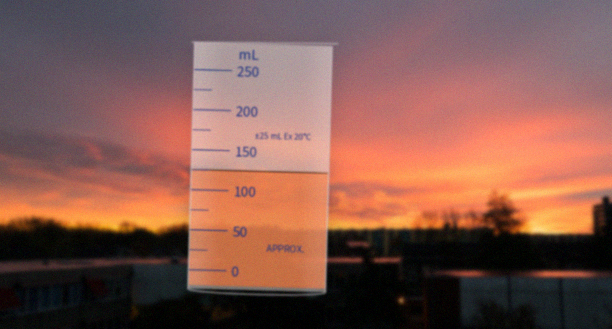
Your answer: 125 mL
